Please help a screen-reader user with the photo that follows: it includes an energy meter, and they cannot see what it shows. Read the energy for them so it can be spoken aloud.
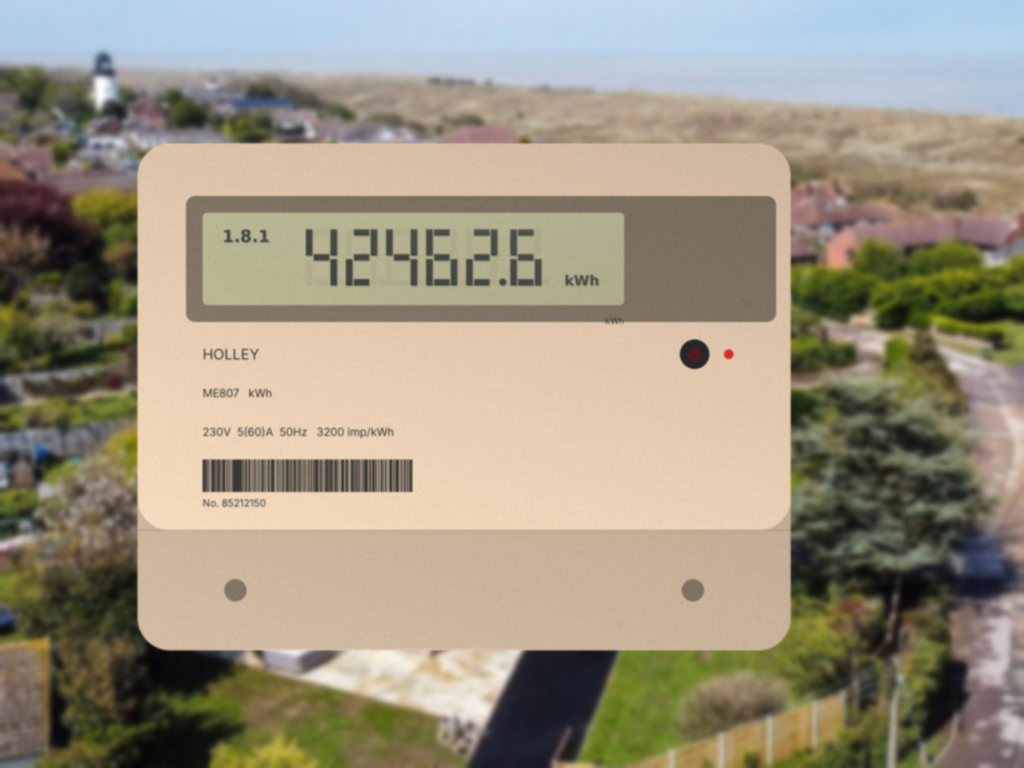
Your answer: 42462.6 kWh
